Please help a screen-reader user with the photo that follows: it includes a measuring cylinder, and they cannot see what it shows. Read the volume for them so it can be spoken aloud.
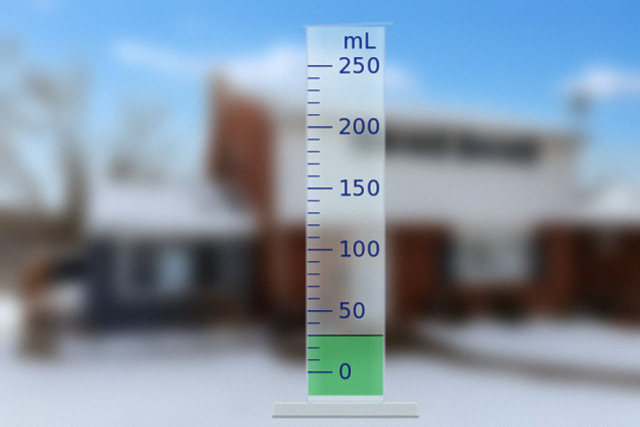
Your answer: 30 mL
